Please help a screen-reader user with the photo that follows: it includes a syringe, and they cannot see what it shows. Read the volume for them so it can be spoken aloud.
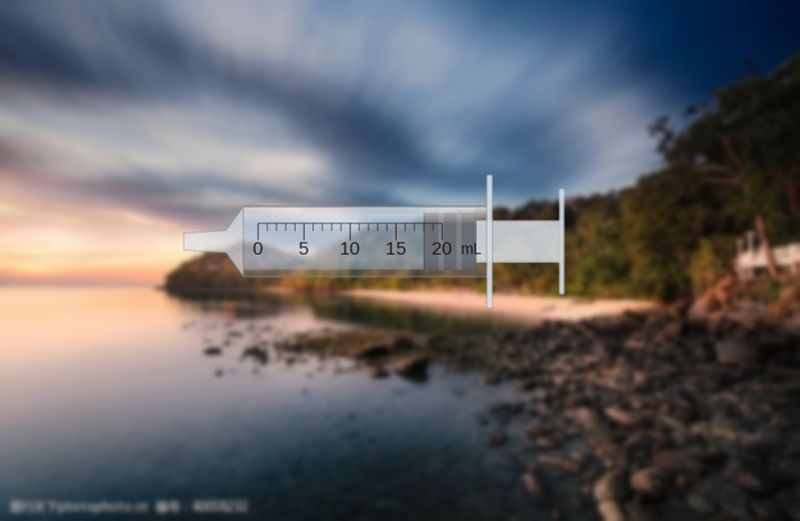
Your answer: 18 mL
